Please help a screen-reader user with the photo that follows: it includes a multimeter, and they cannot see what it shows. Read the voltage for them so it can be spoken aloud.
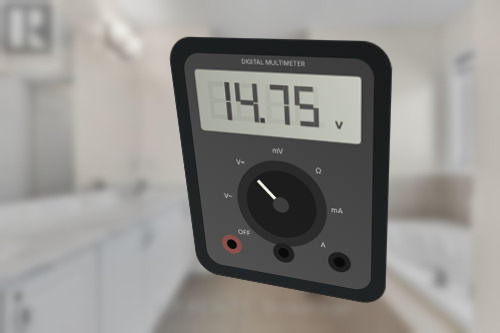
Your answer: 14.75 V
